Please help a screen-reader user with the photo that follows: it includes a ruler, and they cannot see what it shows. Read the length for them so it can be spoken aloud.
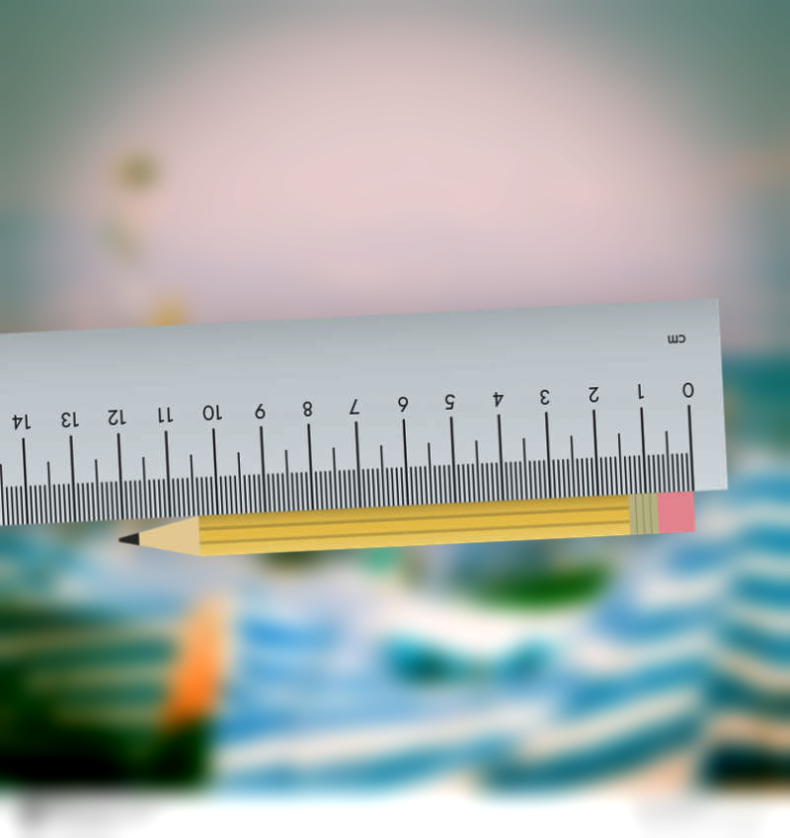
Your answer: 12.1 cm
